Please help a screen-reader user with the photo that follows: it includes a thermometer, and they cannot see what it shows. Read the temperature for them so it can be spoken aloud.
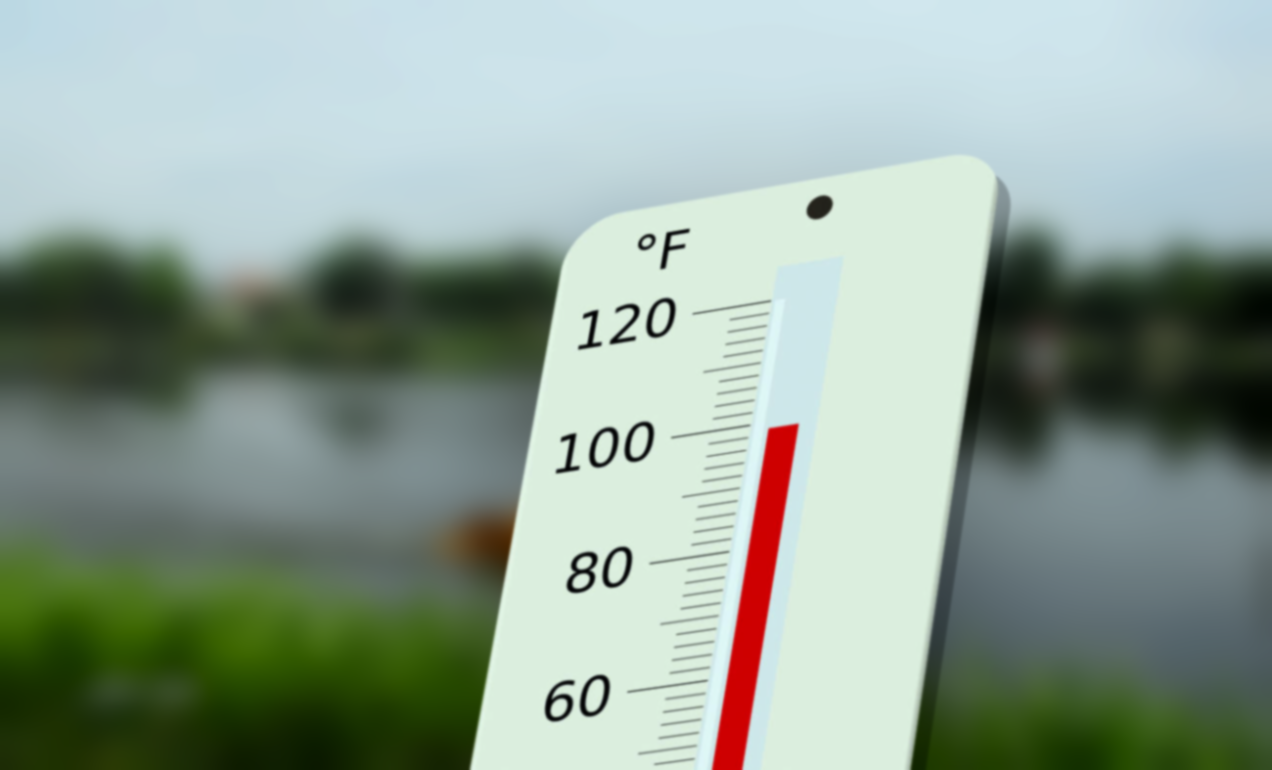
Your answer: 99 °F
